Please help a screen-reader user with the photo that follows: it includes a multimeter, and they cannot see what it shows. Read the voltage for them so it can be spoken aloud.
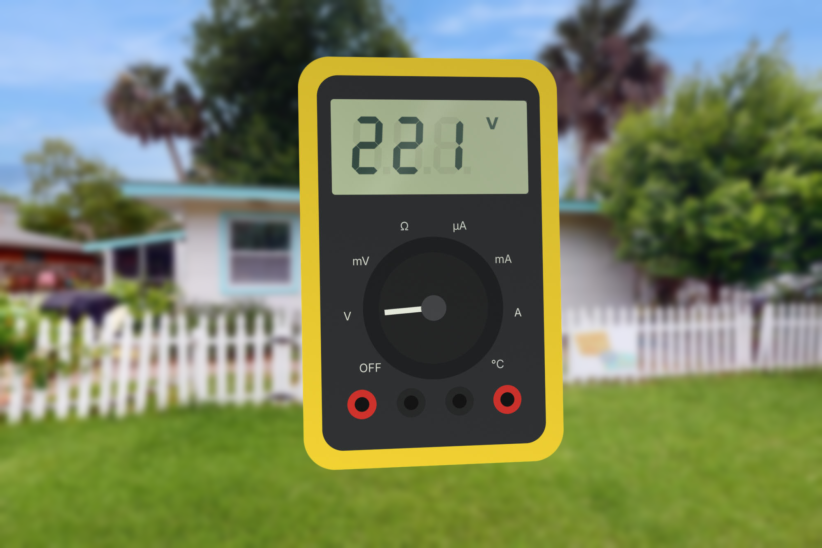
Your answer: 221 V
